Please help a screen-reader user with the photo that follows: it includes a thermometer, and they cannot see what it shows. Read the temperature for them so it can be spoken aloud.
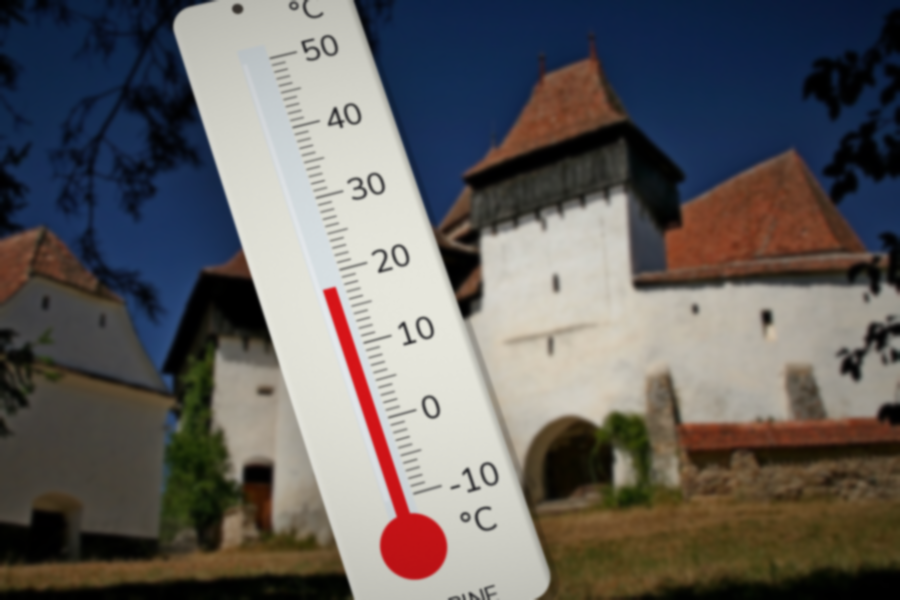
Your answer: 18 °C
